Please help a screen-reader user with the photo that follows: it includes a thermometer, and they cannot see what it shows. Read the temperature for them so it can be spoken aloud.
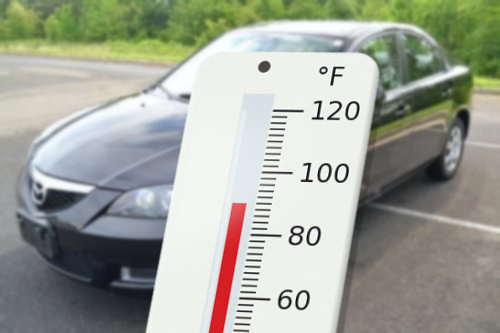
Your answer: 90 °F
